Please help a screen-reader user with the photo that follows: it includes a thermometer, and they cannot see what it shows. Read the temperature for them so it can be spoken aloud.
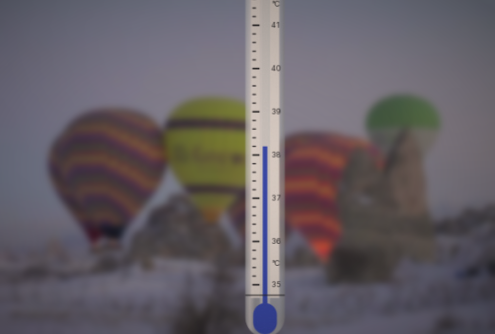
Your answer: 38.2 °C
